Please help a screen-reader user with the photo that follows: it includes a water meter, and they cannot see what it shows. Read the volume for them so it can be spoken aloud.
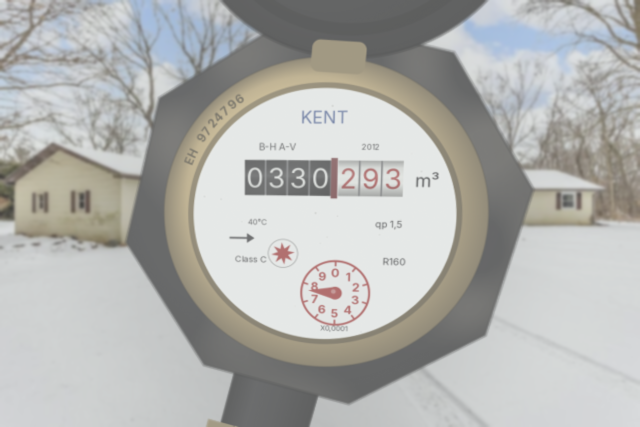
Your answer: 330.2937 m³
